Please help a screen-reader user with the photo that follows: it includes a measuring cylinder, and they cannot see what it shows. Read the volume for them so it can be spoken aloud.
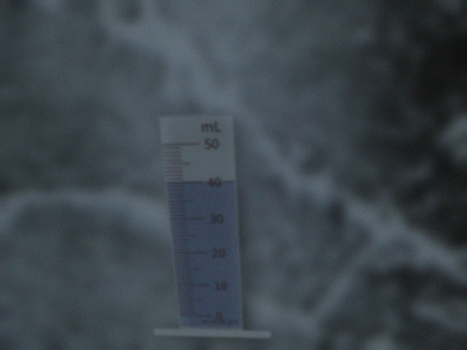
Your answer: 40 mL
